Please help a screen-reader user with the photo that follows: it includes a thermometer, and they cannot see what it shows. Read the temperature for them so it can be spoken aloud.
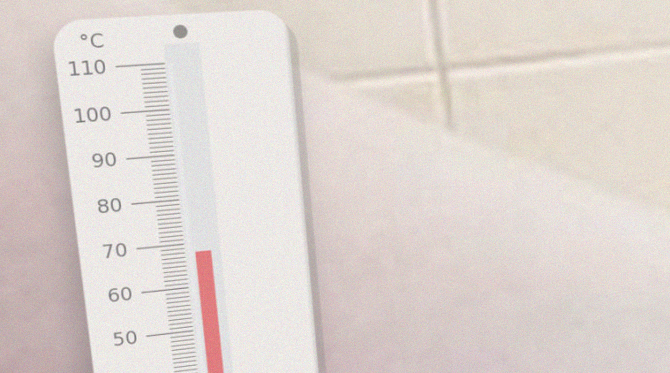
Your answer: 68 °C
